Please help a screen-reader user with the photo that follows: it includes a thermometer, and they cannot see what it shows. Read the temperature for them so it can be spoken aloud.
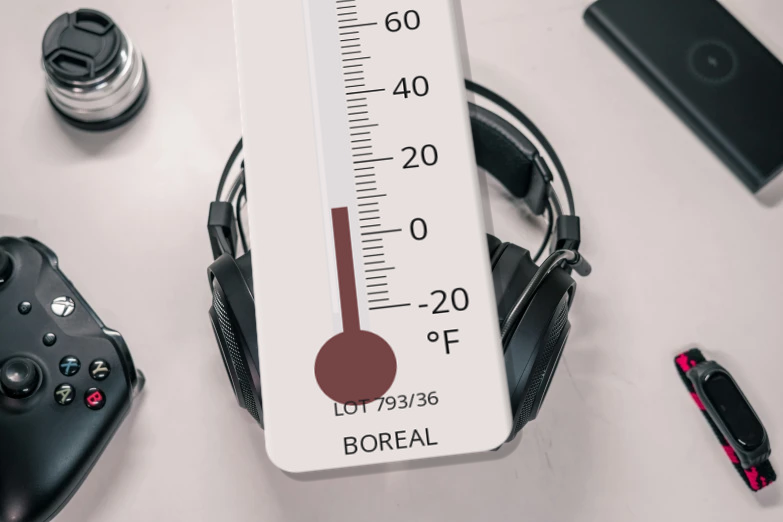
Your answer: 8 °F
